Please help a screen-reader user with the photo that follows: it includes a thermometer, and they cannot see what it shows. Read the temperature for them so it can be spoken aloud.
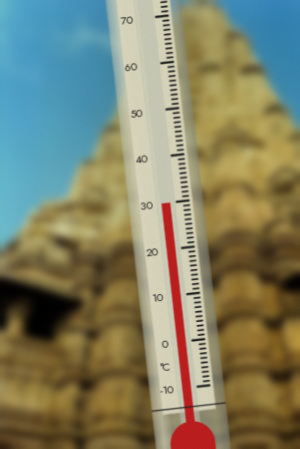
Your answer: 30 °C
